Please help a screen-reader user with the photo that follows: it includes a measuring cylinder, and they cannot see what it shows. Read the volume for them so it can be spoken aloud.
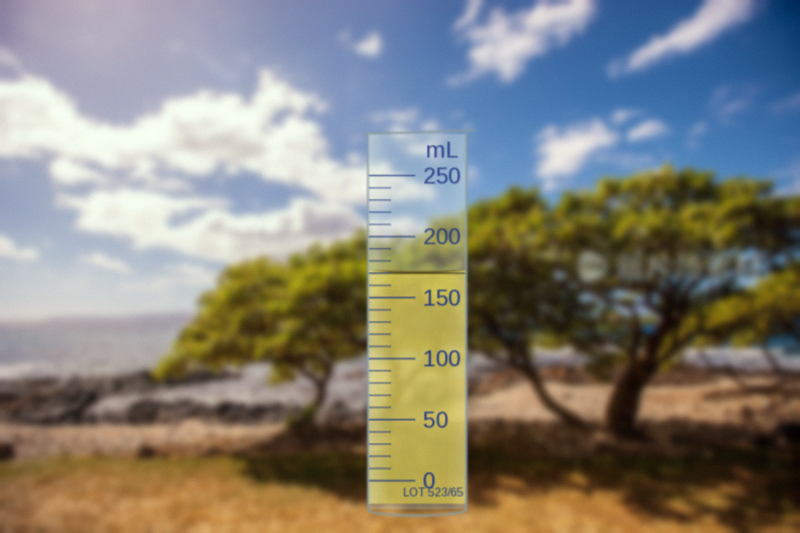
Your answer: 170 mL
